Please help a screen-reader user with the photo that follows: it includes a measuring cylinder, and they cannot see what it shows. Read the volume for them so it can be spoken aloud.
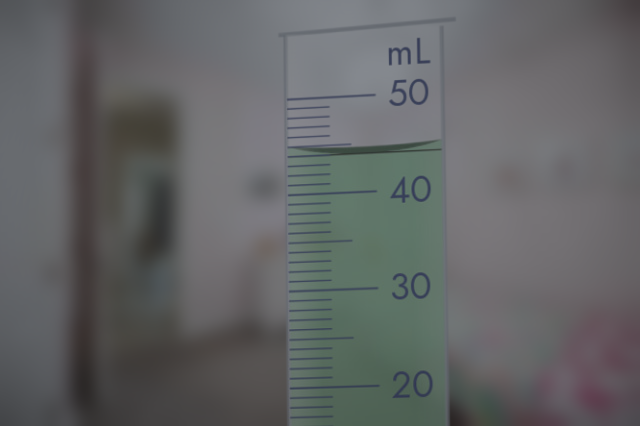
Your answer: 44 mL
